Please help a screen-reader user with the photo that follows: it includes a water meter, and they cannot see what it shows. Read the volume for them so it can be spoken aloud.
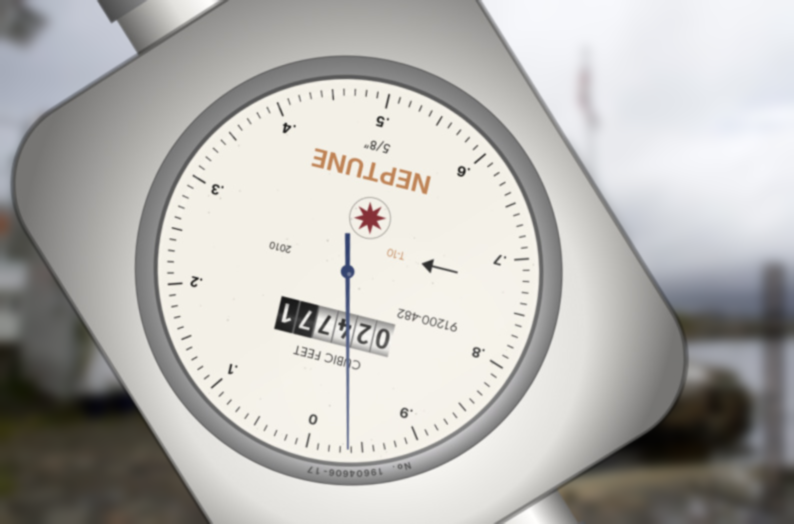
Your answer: 24770.96 ft³
